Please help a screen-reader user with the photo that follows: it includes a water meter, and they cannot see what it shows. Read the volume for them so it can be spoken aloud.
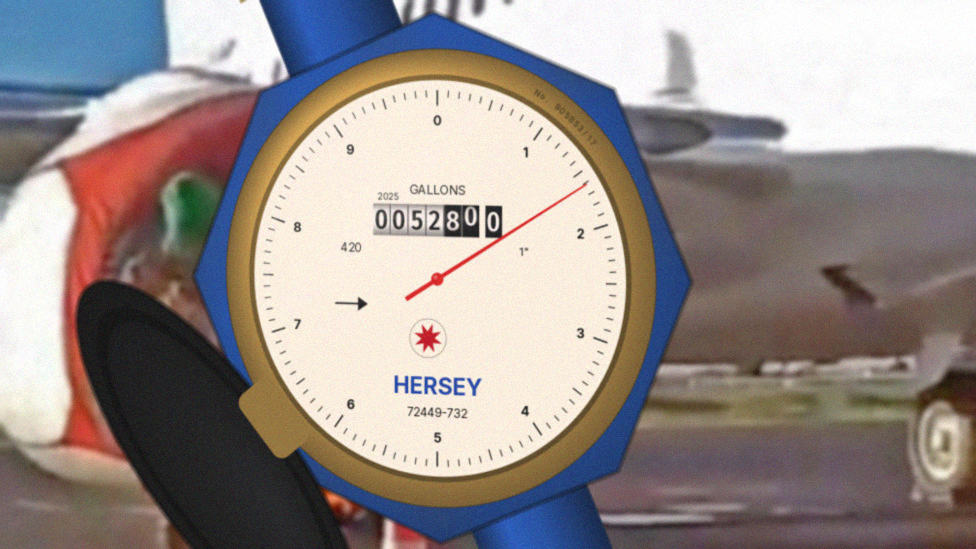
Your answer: 52801.6 gal
